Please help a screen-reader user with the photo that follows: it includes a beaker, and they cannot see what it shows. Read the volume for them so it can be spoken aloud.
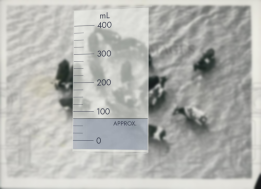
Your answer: 75 mL
